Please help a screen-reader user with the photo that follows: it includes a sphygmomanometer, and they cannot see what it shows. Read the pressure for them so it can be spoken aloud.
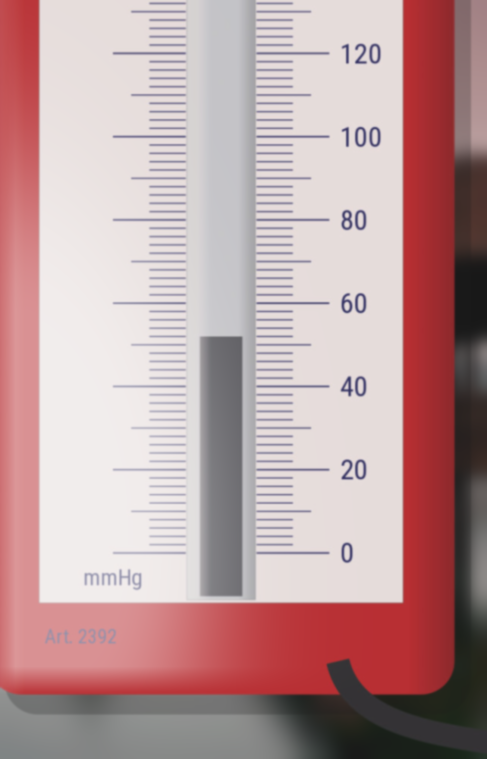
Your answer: 52 mmHg
